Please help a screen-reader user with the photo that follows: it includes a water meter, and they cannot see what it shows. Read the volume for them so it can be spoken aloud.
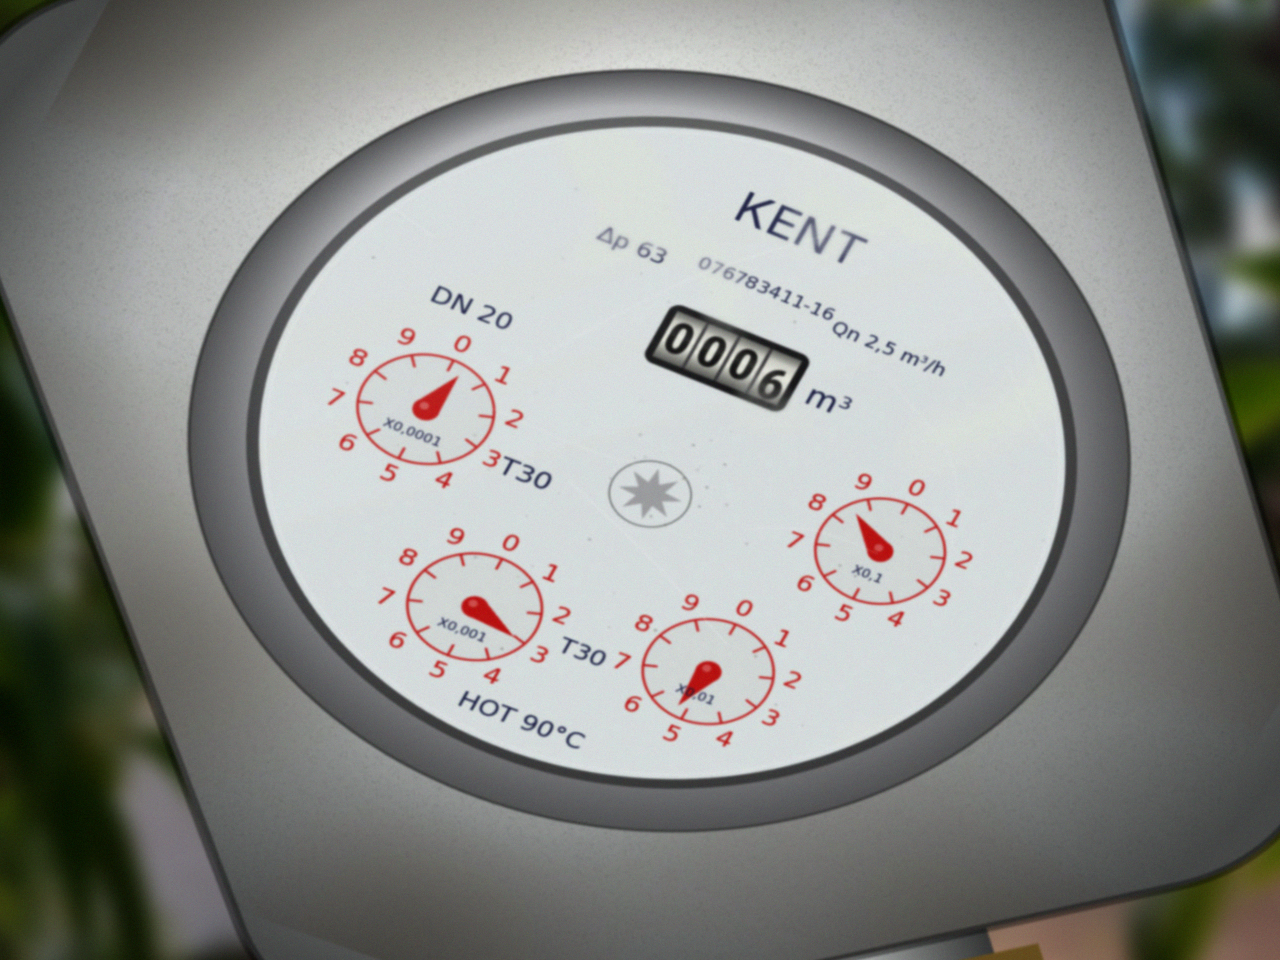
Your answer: 5.8530 m³
